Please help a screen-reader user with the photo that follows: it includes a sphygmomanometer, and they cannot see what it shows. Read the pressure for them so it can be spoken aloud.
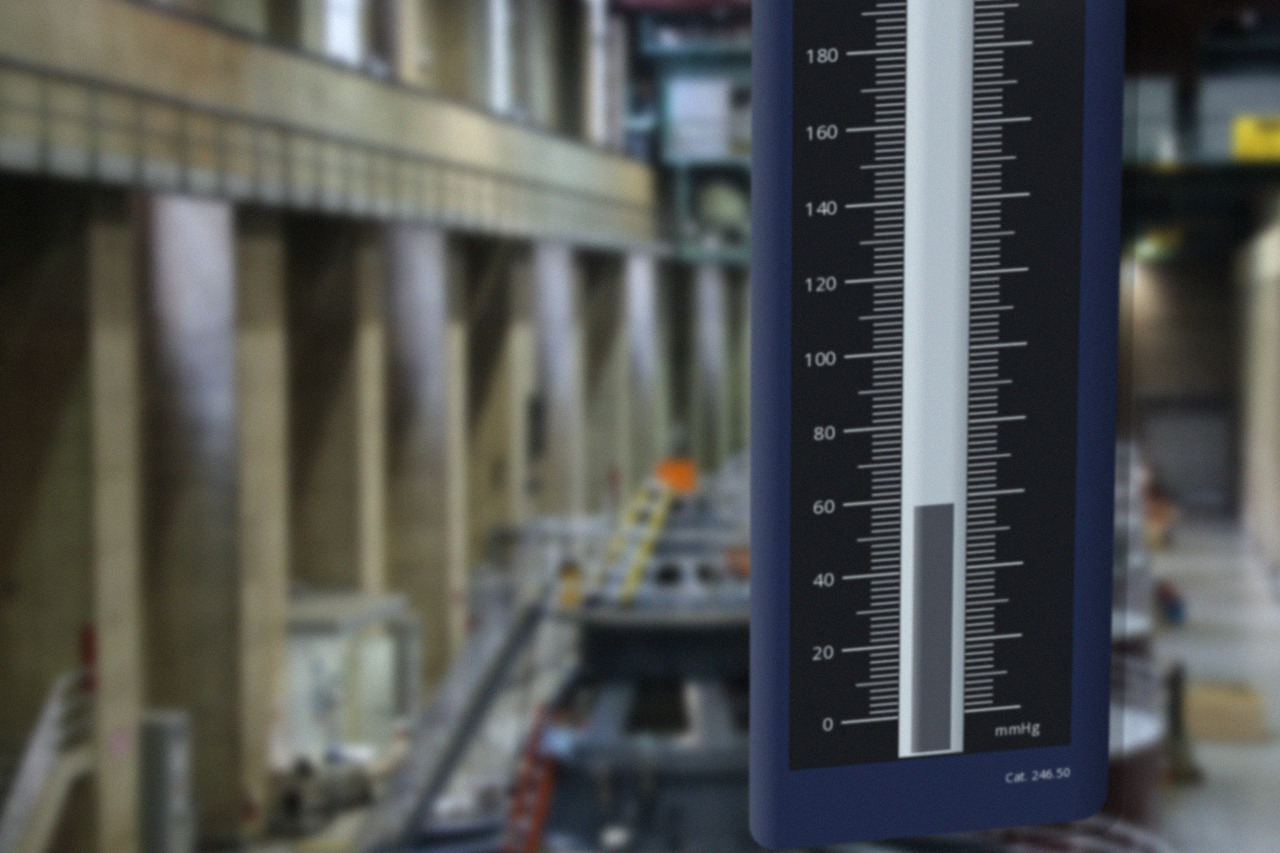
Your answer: 58 mmHg
